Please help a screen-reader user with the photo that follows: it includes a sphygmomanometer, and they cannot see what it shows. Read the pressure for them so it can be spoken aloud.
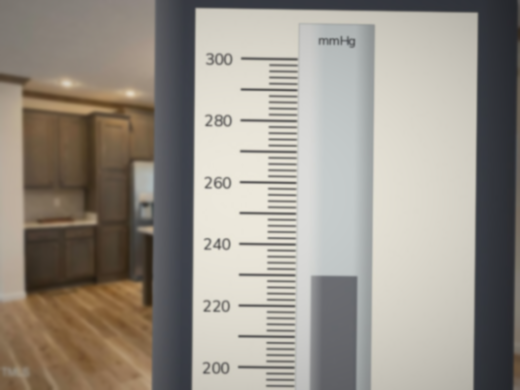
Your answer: 230 mmHg
